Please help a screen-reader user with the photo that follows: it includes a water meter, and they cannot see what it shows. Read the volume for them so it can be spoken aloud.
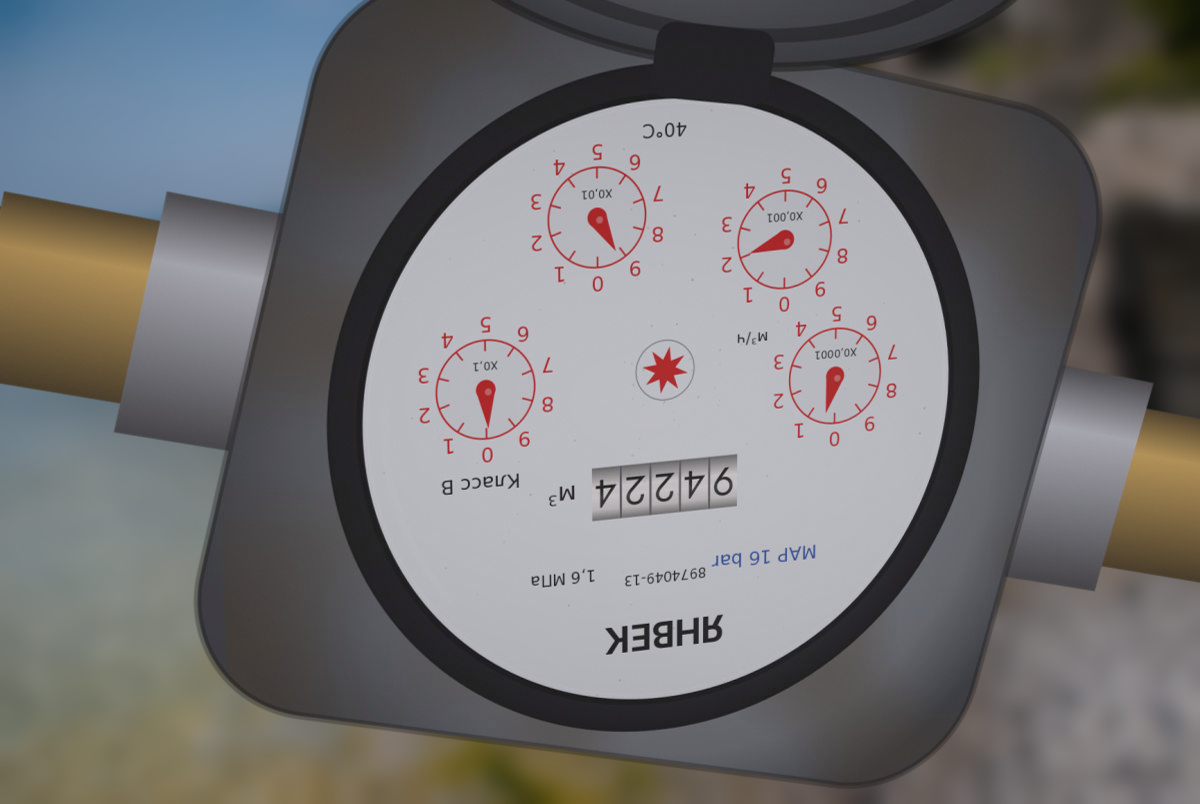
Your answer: 94223.9920 m³
